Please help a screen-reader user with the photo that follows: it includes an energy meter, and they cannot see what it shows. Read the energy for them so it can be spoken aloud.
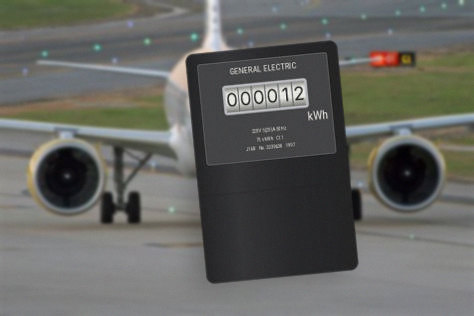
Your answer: 12 kWh
